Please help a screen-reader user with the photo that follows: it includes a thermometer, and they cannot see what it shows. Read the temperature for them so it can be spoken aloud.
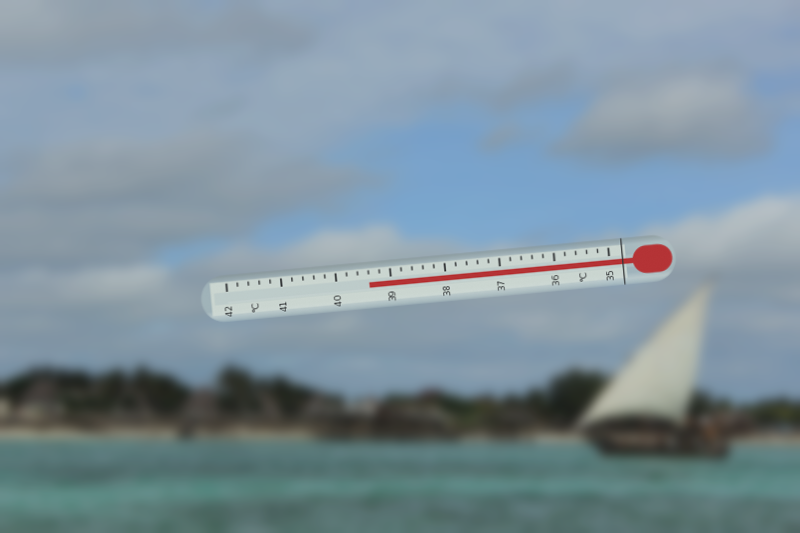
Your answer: 39.4 °C
